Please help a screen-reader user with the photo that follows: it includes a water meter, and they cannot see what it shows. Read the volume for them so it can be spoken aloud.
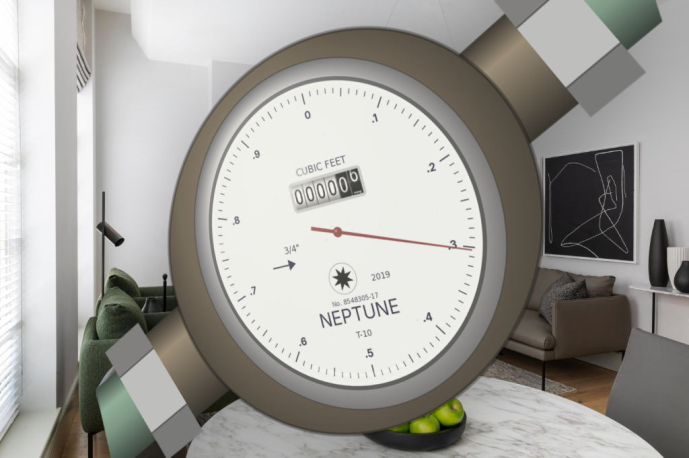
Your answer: 6.30 ft³
